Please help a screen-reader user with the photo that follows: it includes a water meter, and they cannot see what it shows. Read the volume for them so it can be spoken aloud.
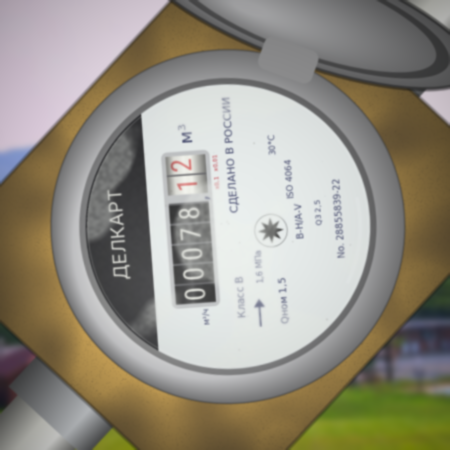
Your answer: 78.12 m³
